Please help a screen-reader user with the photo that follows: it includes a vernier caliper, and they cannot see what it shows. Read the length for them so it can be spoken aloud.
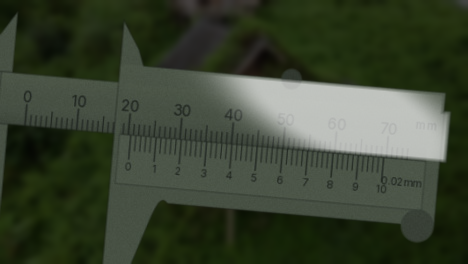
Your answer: 20.5 mm
